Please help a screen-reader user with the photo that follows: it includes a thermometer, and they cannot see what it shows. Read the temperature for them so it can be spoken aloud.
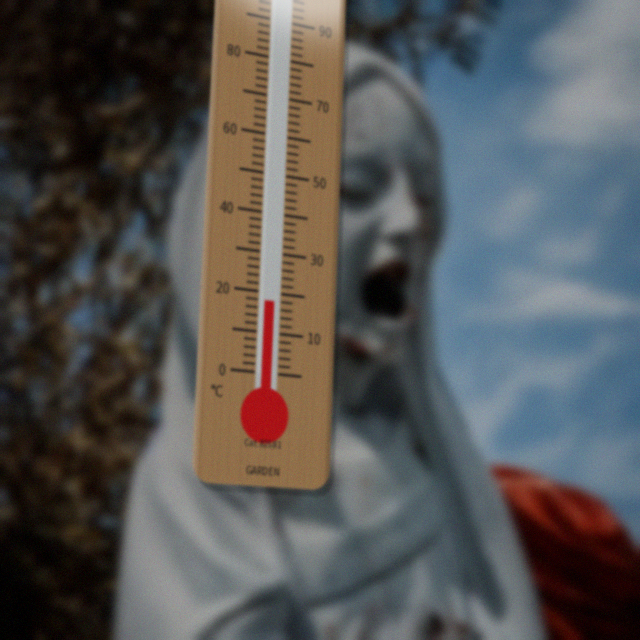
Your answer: 18 °C
